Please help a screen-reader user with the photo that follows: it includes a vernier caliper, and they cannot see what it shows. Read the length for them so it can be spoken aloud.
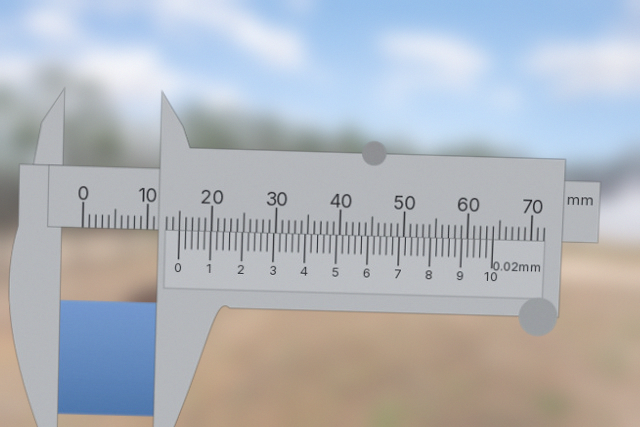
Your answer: 15.0 mm
